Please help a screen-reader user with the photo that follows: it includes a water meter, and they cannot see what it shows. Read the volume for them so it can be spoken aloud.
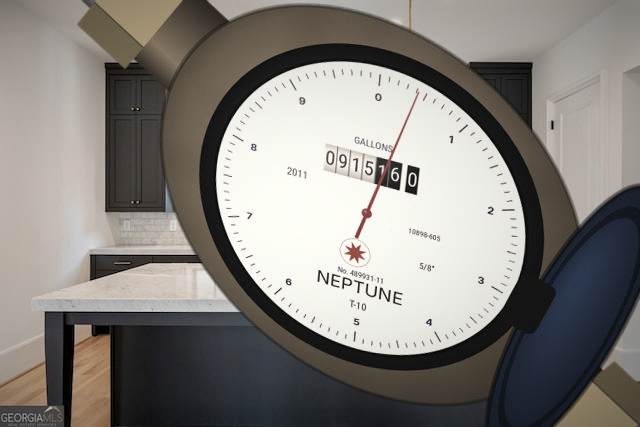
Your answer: 915160.4 gal
